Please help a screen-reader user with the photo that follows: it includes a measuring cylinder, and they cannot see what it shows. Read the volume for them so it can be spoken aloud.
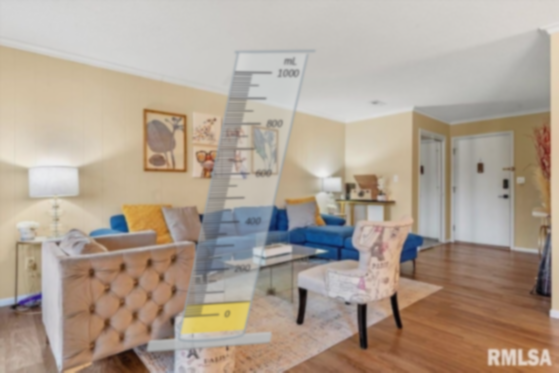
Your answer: 50 mL
